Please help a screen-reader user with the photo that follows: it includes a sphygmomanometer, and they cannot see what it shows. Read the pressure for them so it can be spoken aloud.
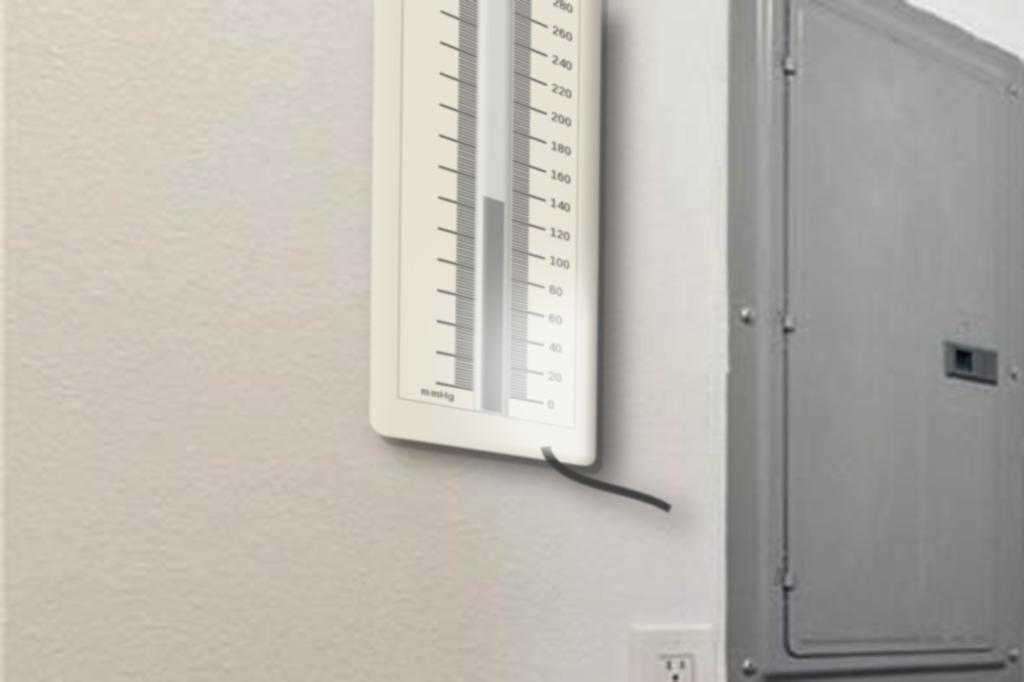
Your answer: 130 mmHg
